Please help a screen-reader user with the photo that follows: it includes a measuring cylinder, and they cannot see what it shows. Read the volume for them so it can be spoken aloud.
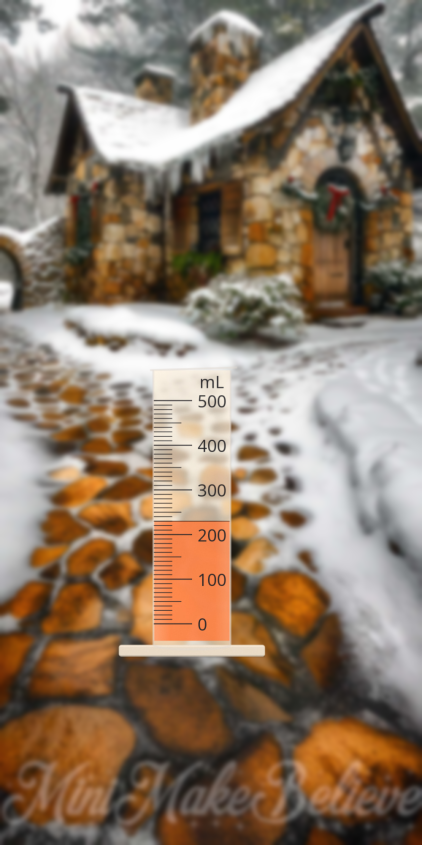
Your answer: 230 mL
